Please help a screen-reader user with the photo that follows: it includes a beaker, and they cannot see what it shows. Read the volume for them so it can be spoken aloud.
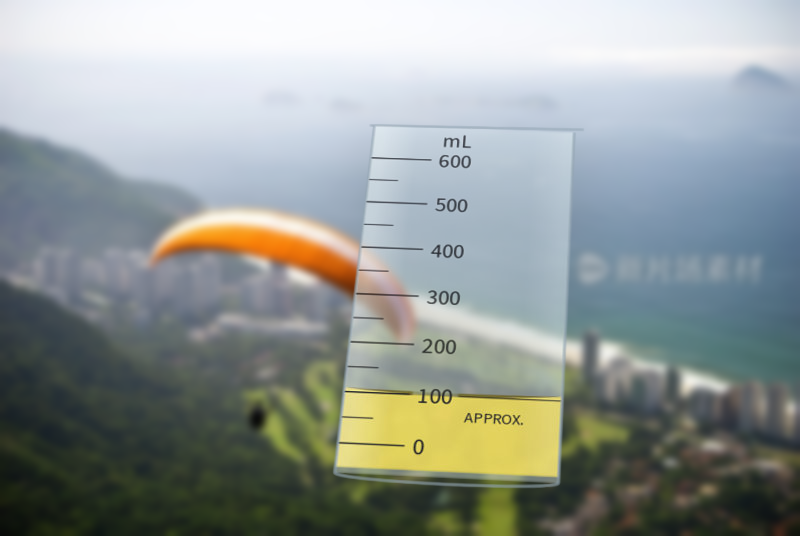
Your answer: 100 mL
